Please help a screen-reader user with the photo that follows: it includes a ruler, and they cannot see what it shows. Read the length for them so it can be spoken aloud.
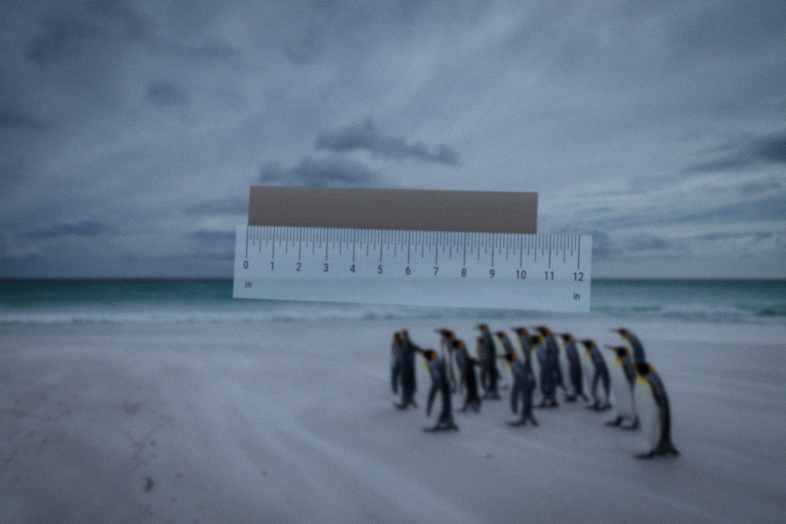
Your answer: 10.5 in
